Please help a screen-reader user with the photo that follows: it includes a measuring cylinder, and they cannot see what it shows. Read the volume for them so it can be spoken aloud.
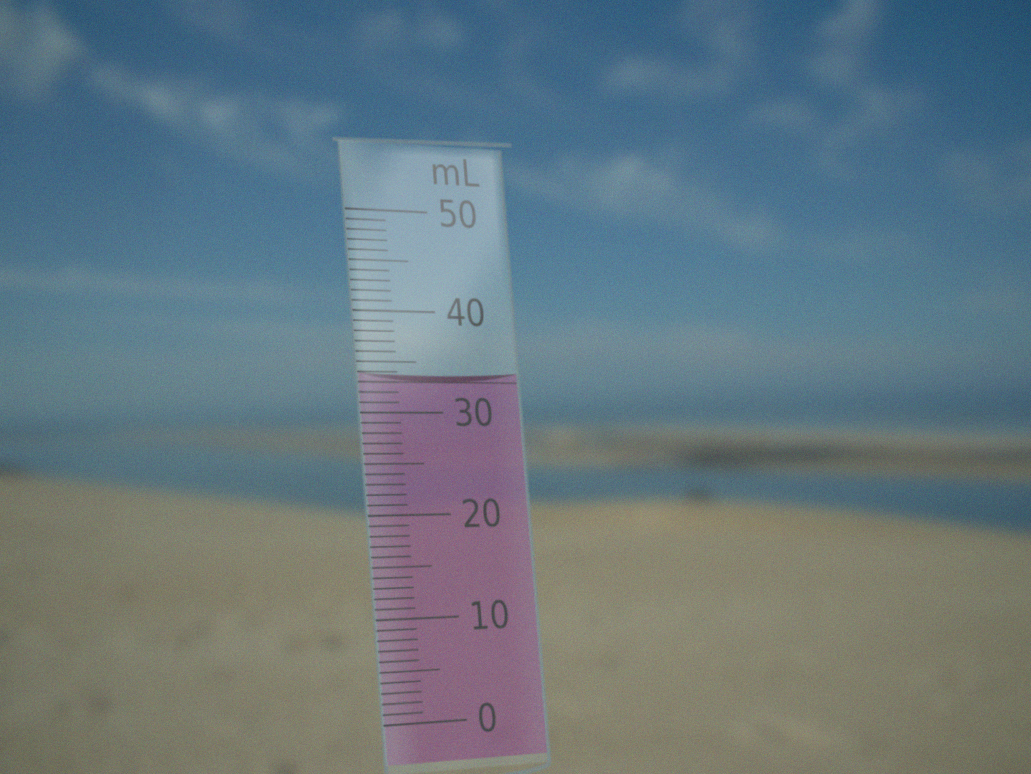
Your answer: 33 mL
